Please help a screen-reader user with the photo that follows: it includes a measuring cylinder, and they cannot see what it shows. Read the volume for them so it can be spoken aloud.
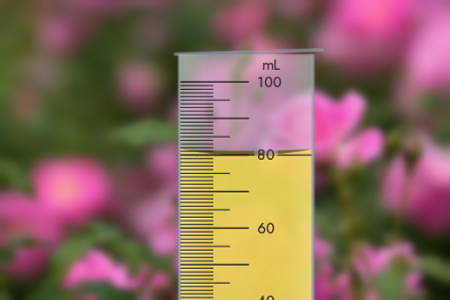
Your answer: 80 mL
